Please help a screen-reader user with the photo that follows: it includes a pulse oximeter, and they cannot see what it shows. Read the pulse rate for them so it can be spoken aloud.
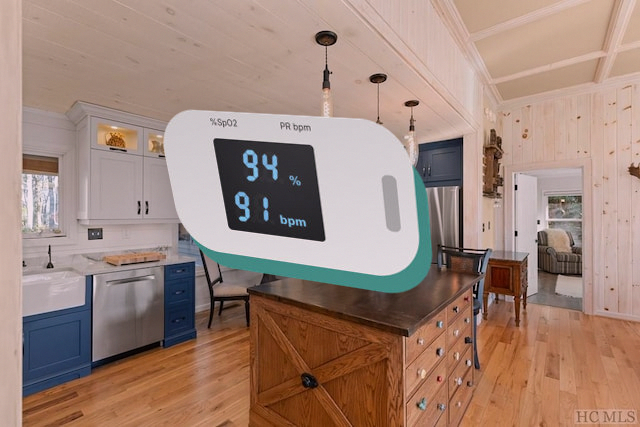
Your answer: 91 bpm
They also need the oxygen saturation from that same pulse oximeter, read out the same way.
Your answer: 94 %
